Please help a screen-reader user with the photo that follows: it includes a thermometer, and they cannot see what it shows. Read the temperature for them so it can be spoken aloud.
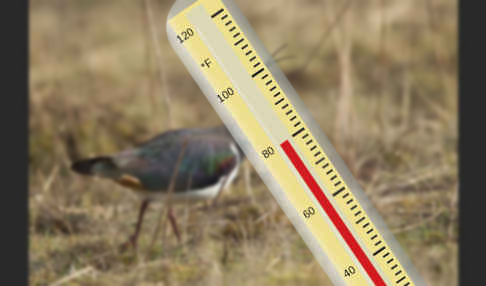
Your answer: 80 °F
